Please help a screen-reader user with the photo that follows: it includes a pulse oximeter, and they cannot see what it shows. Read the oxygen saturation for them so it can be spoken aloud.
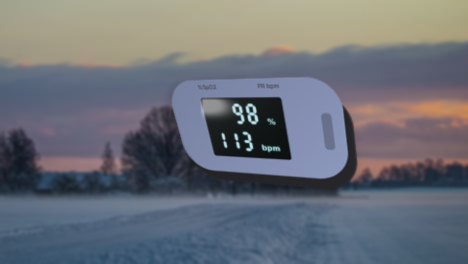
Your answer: 98 %
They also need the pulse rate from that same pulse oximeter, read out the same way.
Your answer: 113 bpm
